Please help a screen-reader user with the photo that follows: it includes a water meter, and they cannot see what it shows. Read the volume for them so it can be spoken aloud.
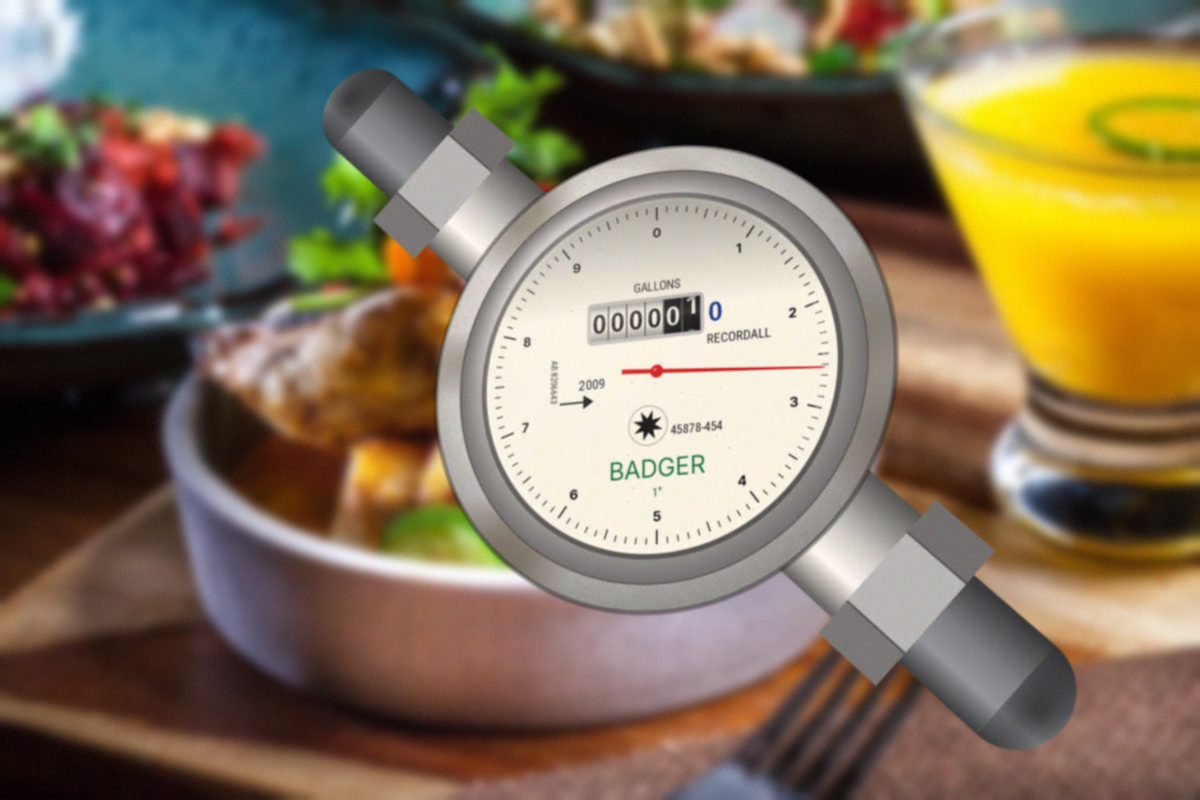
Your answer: 12.6 gal
